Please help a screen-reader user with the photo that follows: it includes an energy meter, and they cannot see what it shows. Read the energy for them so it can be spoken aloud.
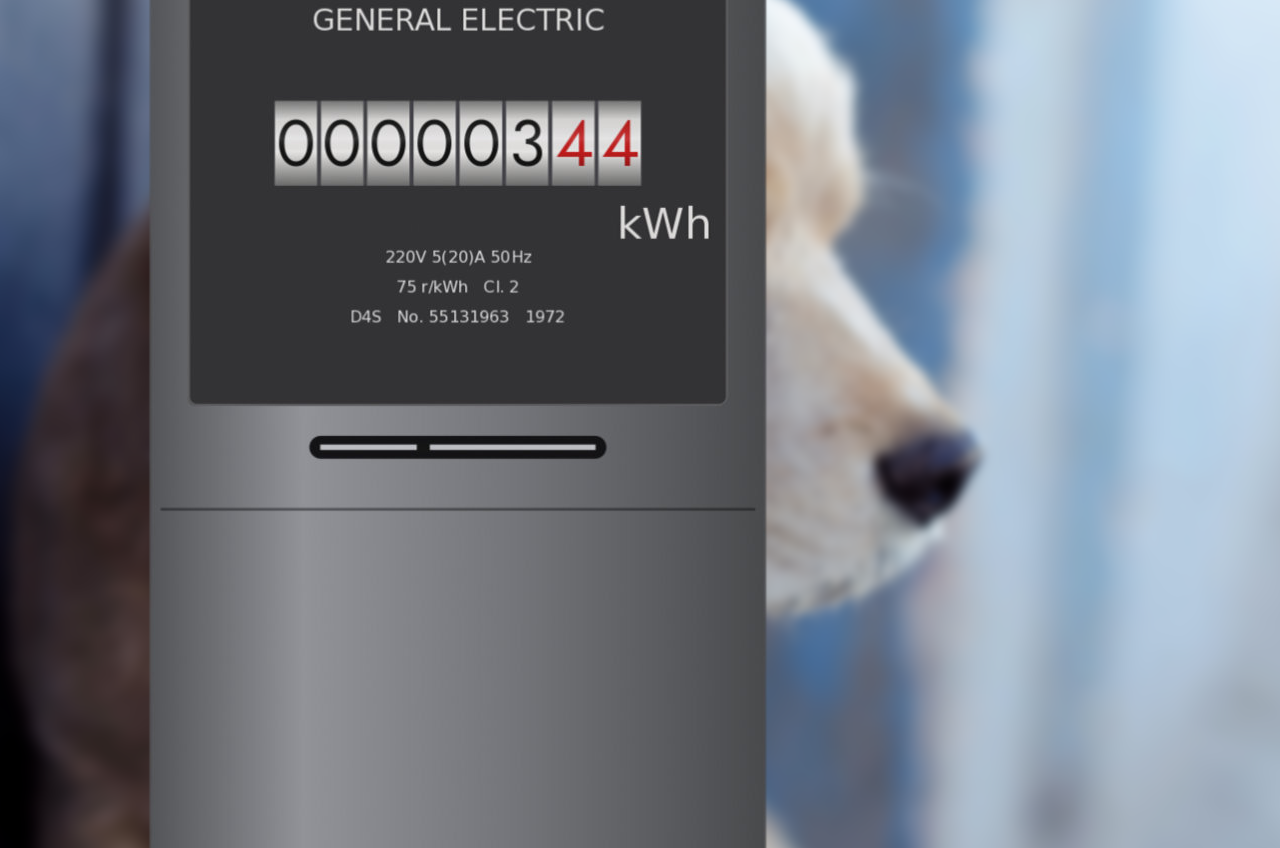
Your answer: 3.44 kWh
